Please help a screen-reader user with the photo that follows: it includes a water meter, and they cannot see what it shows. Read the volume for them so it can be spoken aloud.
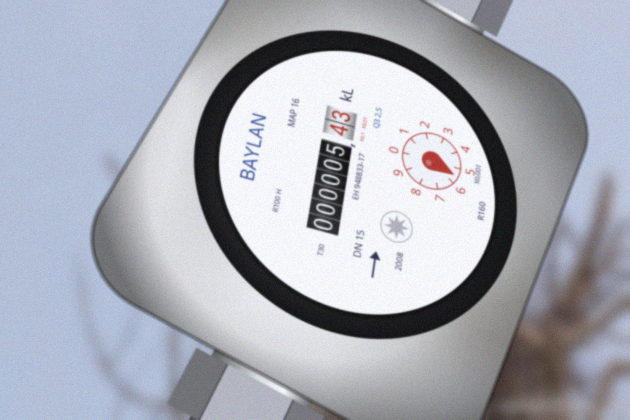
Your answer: 5.435 kL
